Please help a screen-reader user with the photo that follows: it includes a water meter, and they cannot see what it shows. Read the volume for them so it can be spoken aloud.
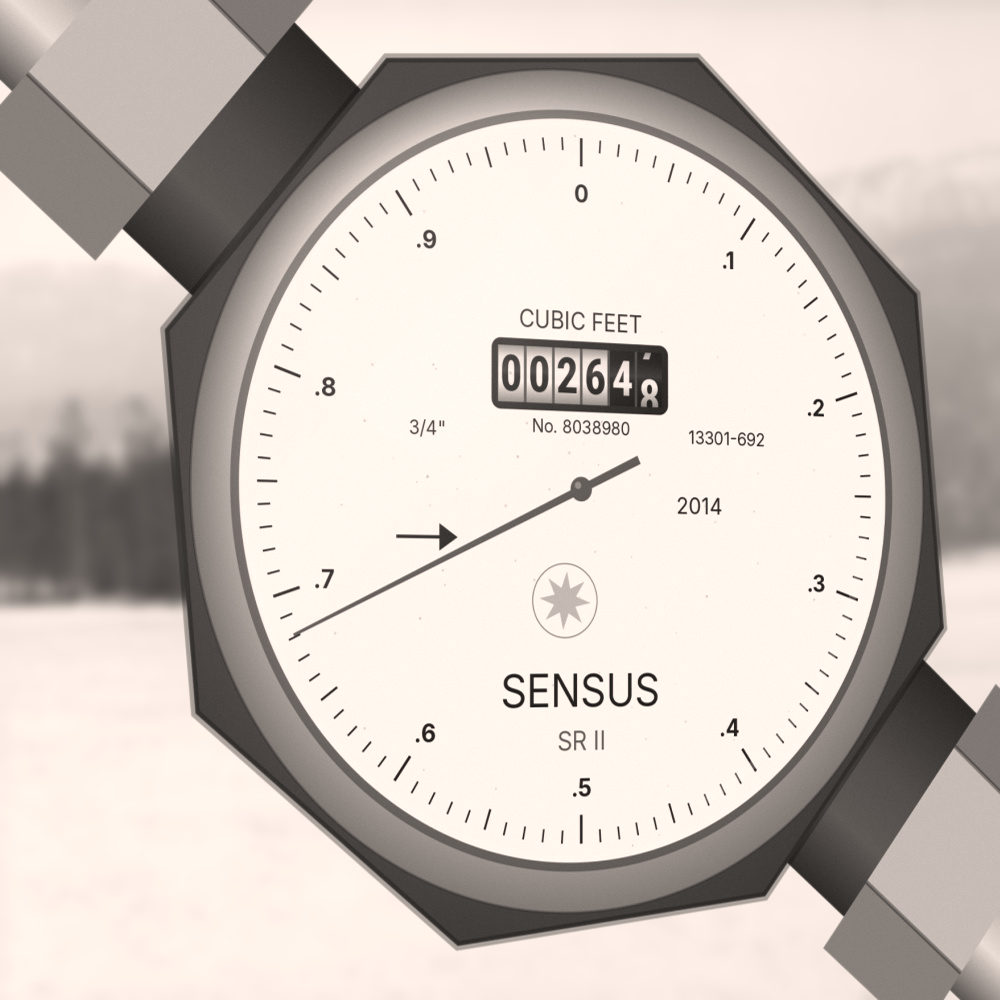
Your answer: 2647.68 ft³
